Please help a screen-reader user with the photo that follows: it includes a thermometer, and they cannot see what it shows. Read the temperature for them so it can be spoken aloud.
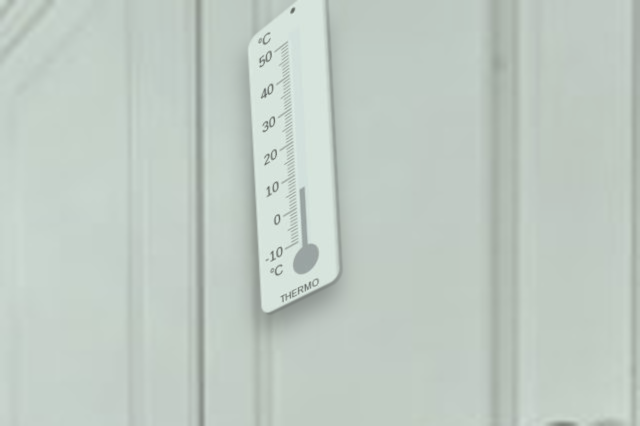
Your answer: 5 °C
